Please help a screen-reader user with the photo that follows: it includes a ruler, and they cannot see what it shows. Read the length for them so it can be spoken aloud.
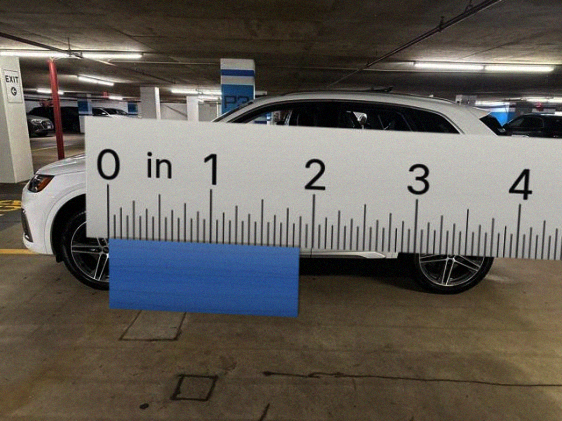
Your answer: 1.875 in
